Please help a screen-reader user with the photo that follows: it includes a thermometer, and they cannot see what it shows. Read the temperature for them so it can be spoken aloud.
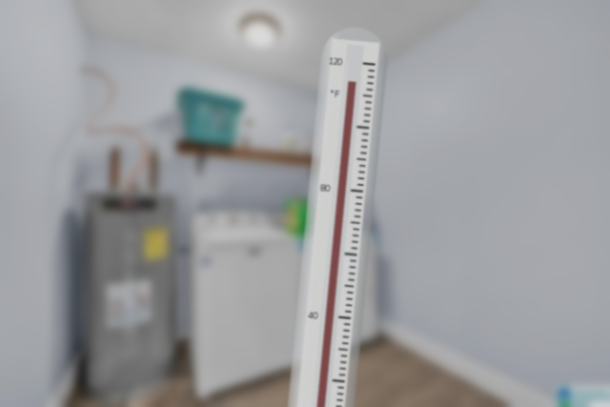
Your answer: 114 °F
